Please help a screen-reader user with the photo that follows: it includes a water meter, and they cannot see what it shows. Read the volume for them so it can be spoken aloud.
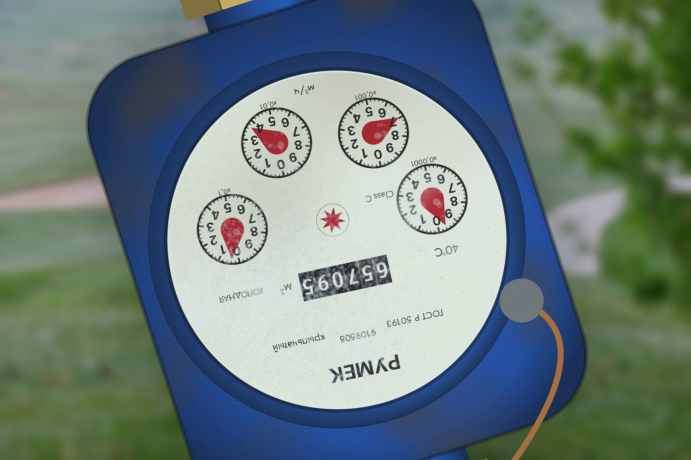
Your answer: 657095.0369 m³
